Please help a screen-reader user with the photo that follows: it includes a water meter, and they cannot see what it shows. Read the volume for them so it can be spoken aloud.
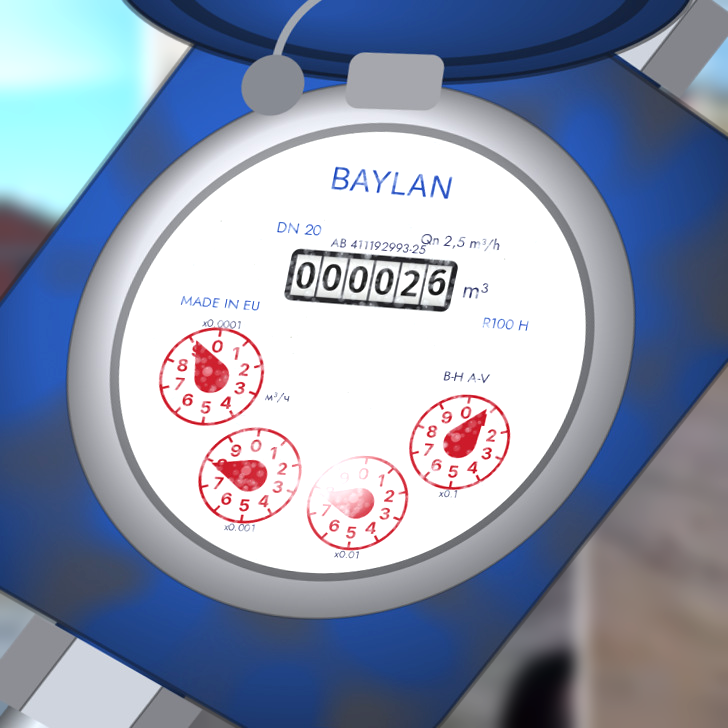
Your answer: 26.0779 m³
